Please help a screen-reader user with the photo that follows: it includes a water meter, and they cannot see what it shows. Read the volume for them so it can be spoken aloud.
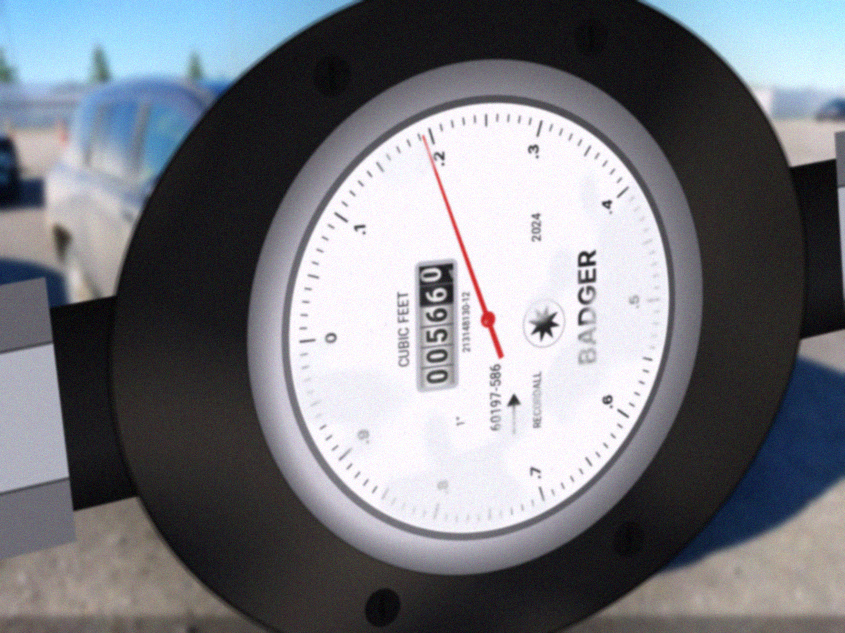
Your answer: 5660.19 ft³
